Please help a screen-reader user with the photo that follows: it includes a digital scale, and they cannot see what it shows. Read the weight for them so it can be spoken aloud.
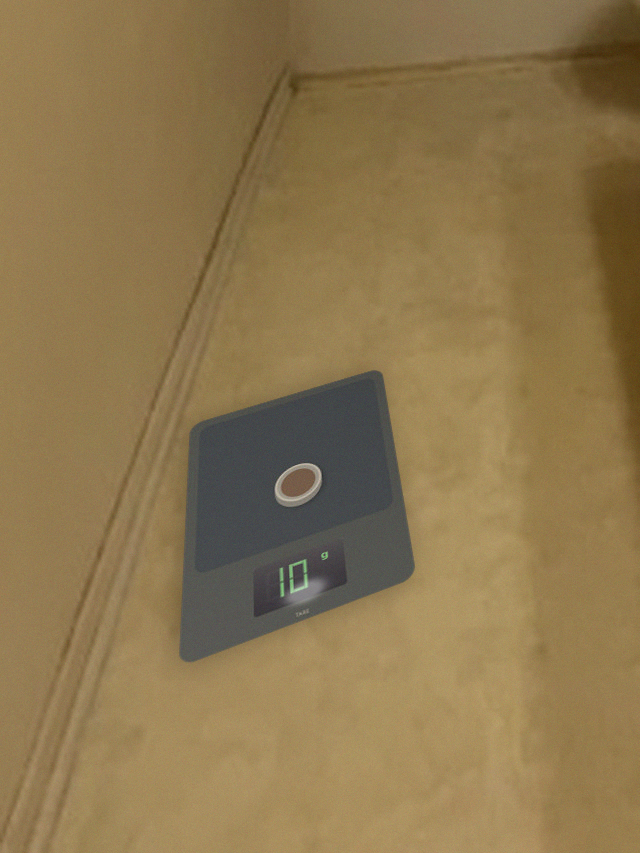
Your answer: 10 g
